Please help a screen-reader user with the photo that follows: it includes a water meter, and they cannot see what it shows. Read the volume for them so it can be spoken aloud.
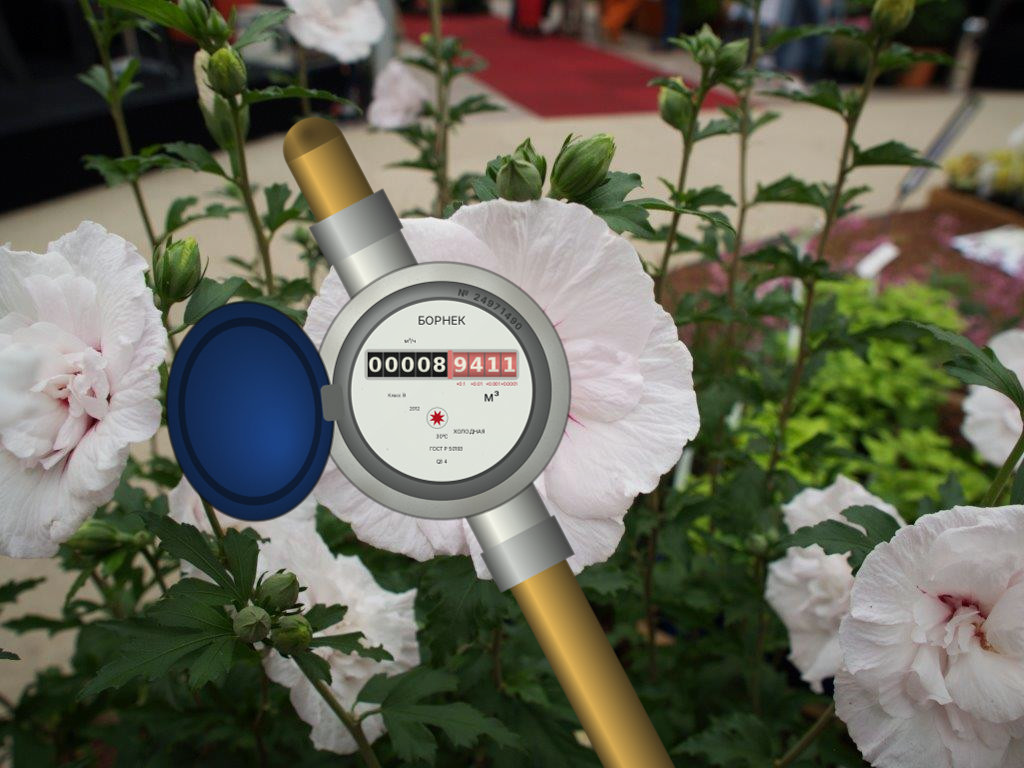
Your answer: 8.9411 m³
